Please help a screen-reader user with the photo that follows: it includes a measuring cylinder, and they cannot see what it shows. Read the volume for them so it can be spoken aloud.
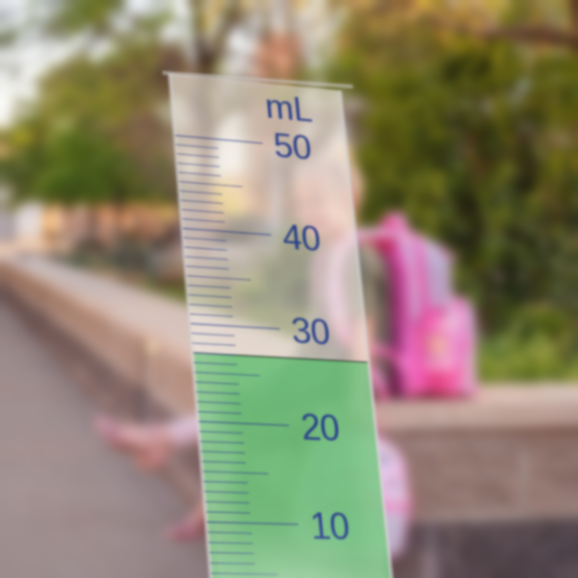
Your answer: 27 mL
